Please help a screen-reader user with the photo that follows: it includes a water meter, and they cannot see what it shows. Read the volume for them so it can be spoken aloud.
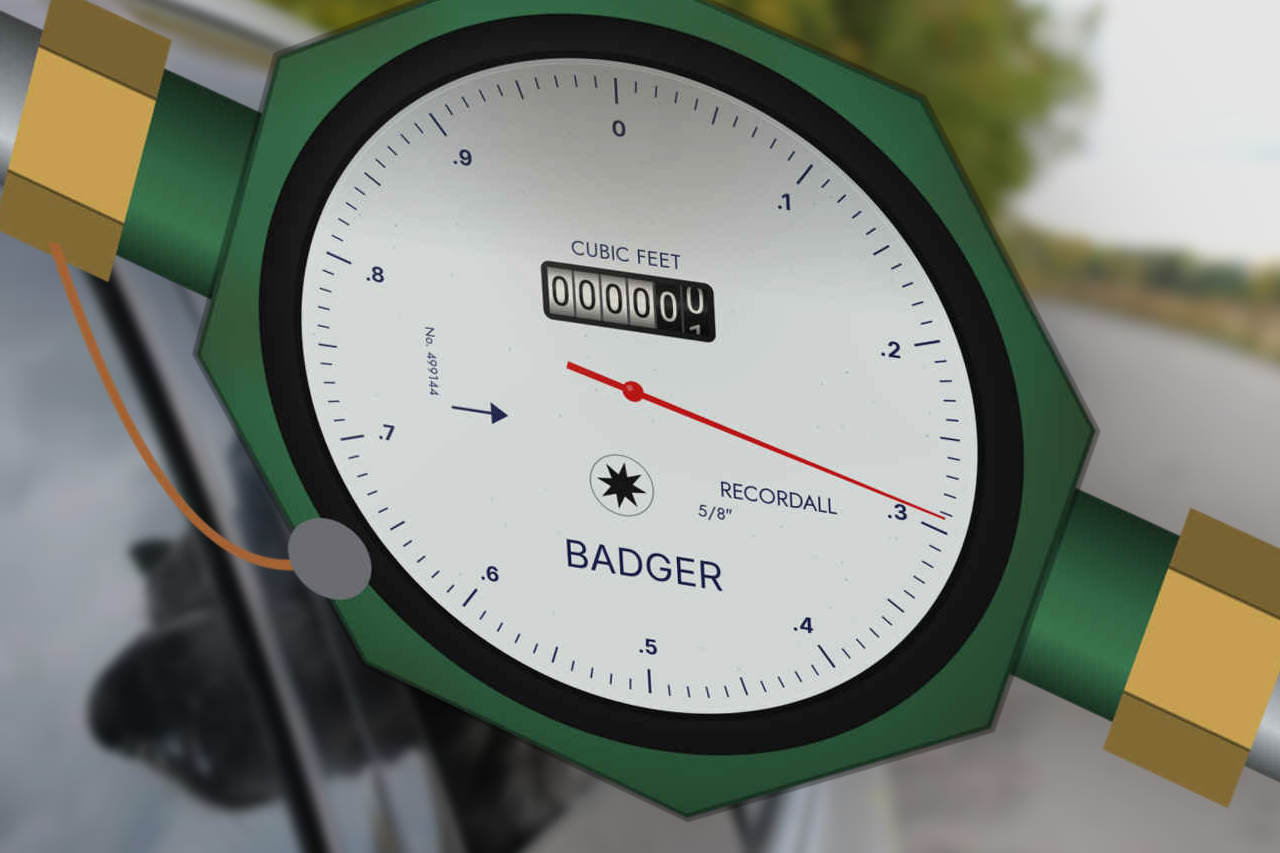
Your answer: 0.29 ft³
